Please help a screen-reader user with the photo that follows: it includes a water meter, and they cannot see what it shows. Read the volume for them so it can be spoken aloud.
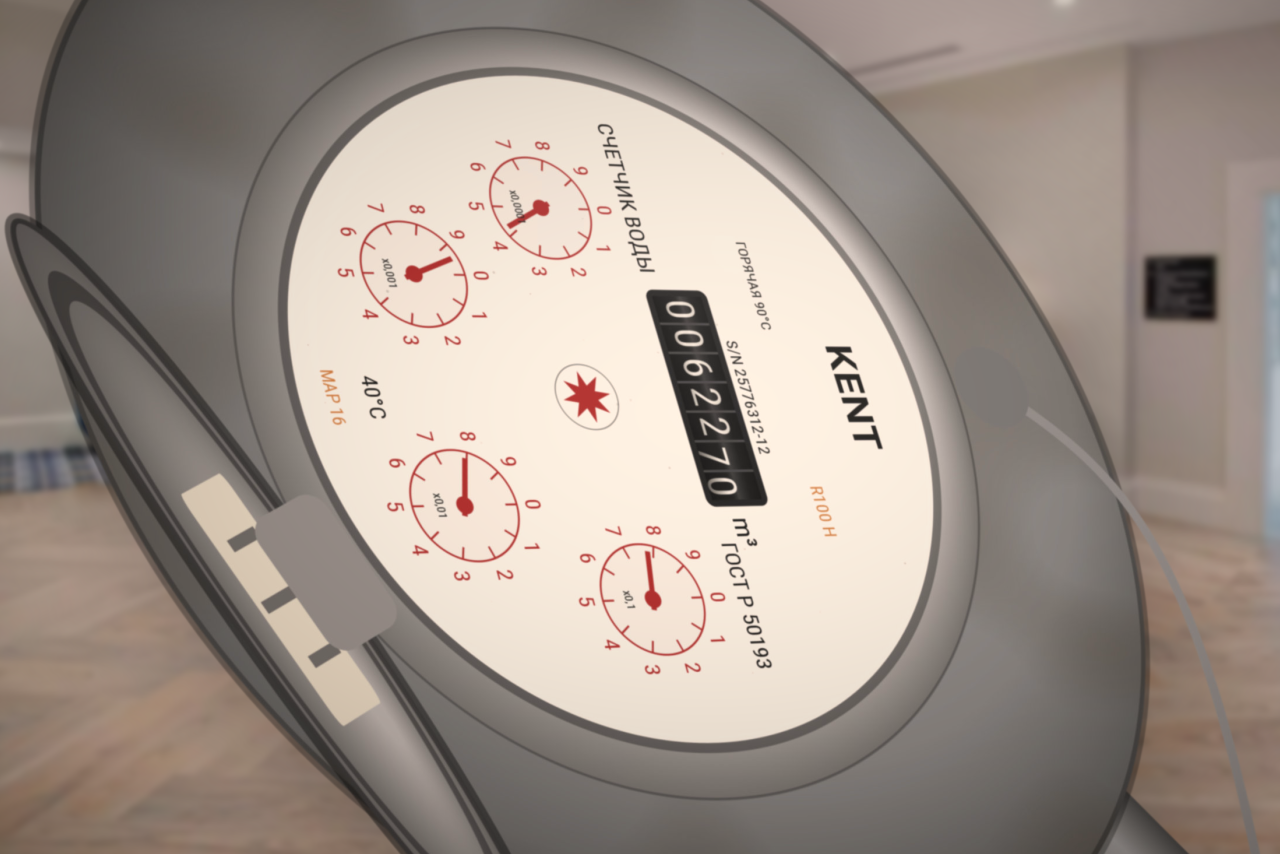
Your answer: 62269.7794 m³
